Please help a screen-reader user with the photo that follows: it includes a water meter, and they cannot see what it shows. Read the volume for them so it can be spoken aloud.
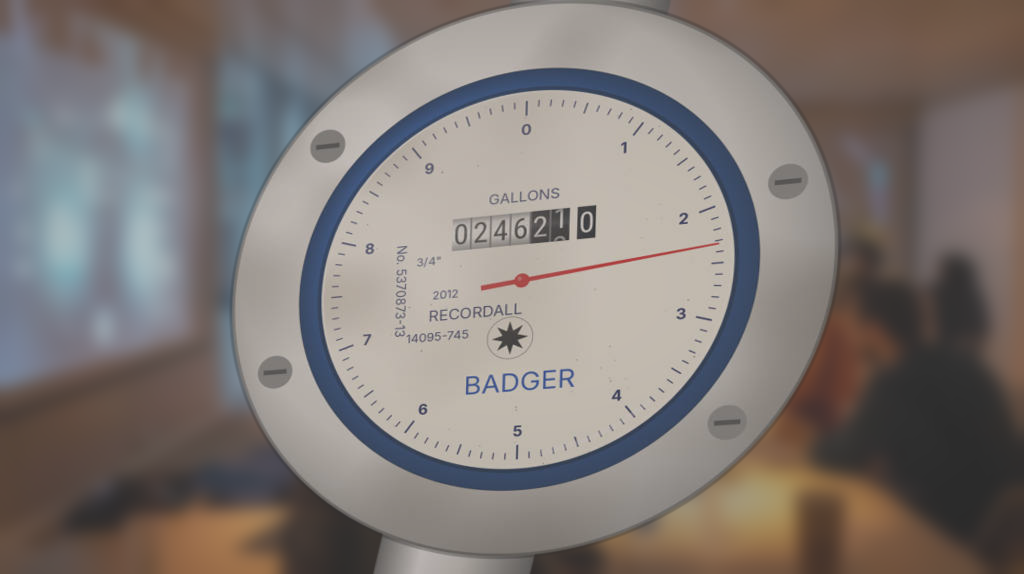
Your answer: 246212.3 gal
